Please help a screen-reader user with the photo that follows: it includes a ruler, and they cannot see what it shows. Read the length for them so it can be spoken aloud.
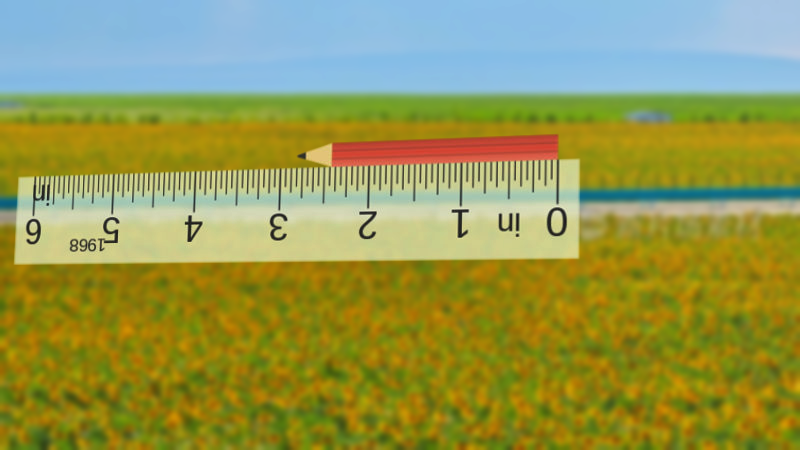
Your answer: 2.8125 in
